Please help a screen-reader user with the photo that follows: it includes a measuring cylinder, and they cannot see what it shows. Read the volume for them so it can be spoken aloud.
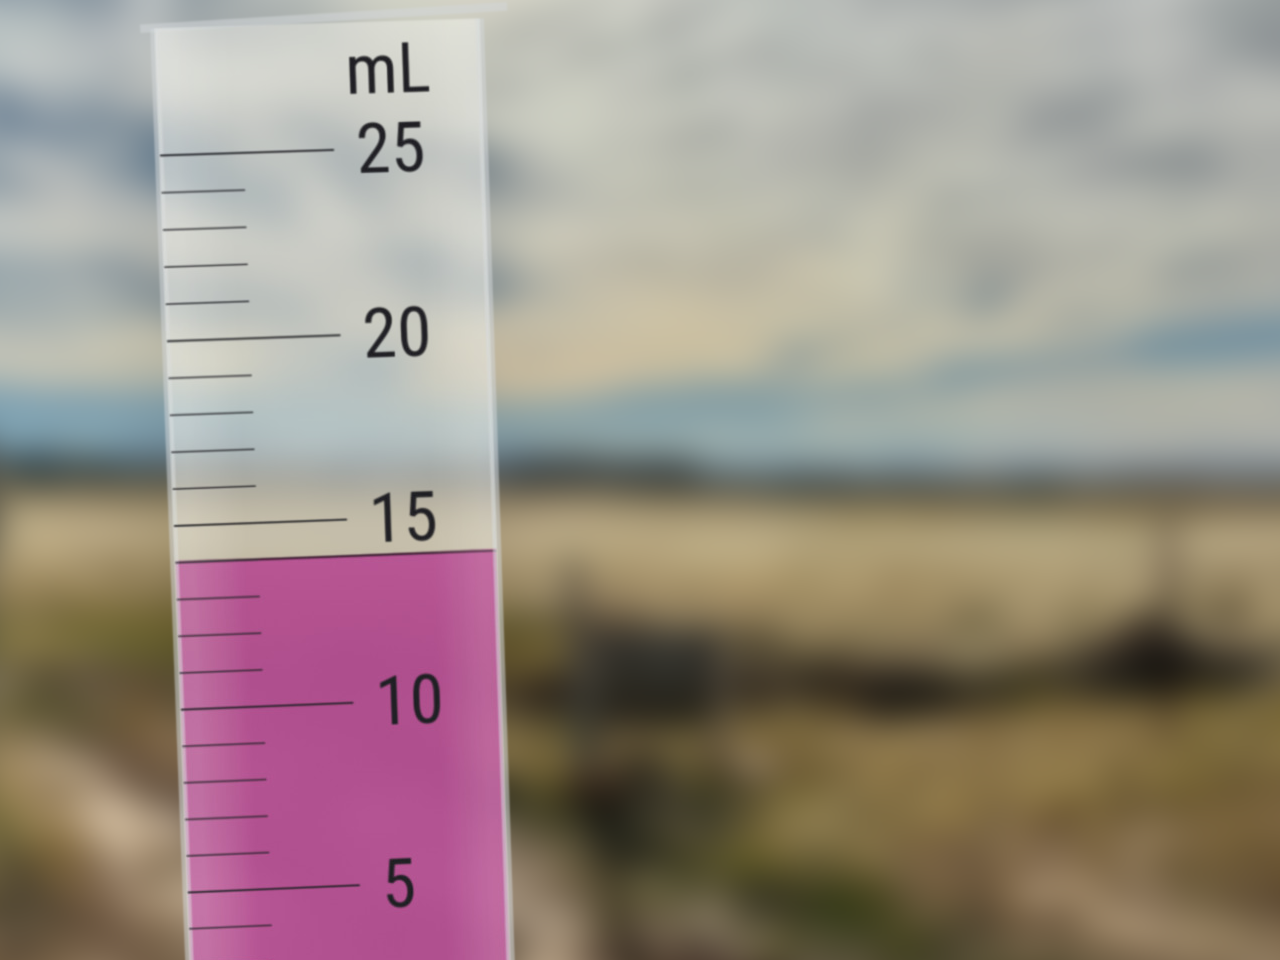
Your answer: 14 mL
